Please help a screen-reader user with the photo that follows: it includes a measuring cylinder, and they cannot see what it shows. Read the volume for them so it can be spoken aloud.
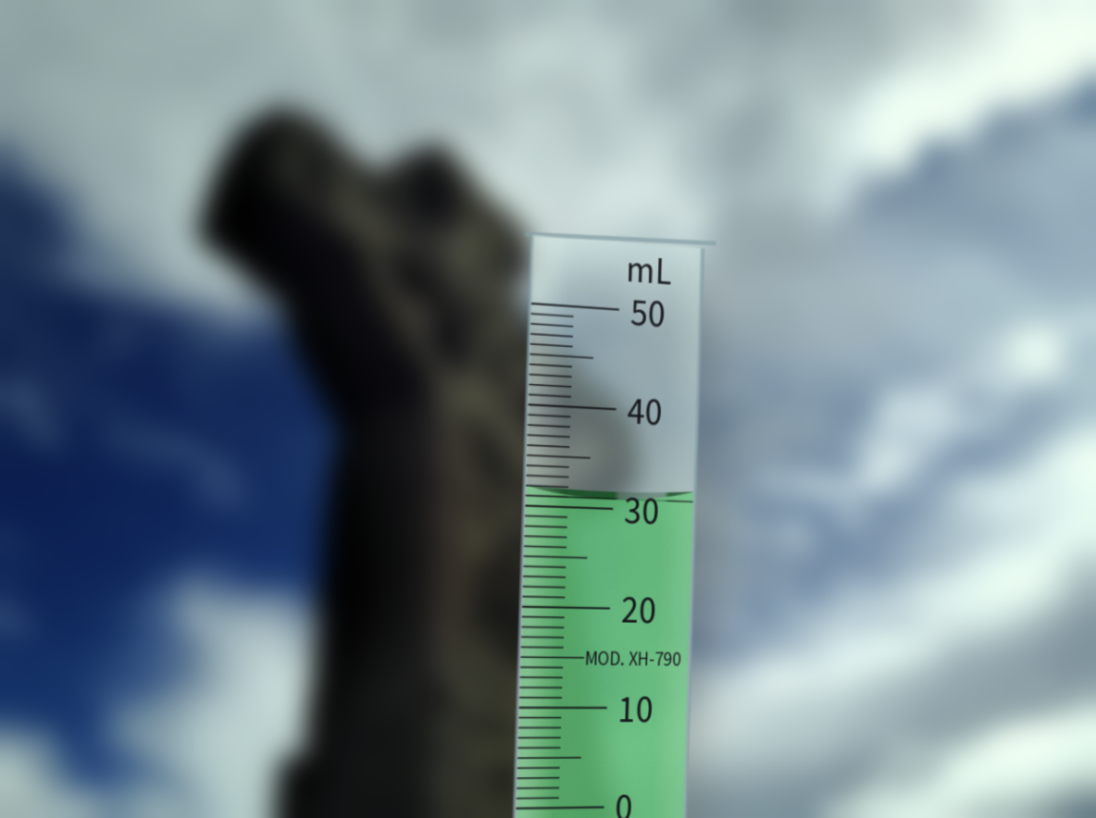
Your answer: 31 mL
